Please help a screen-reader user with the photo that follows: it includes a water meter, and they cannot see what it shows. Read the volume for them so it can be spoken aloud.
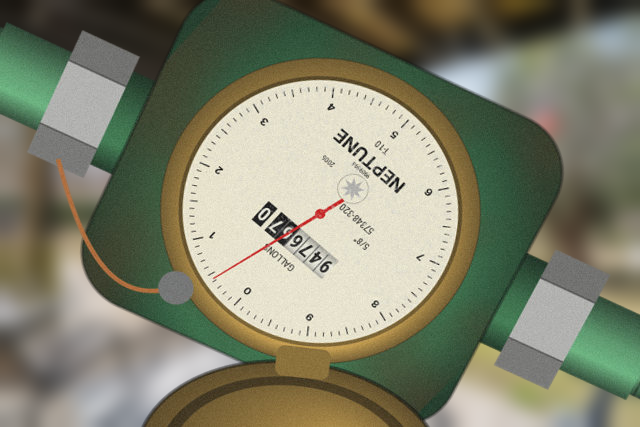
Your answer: 9476670.4 gal
